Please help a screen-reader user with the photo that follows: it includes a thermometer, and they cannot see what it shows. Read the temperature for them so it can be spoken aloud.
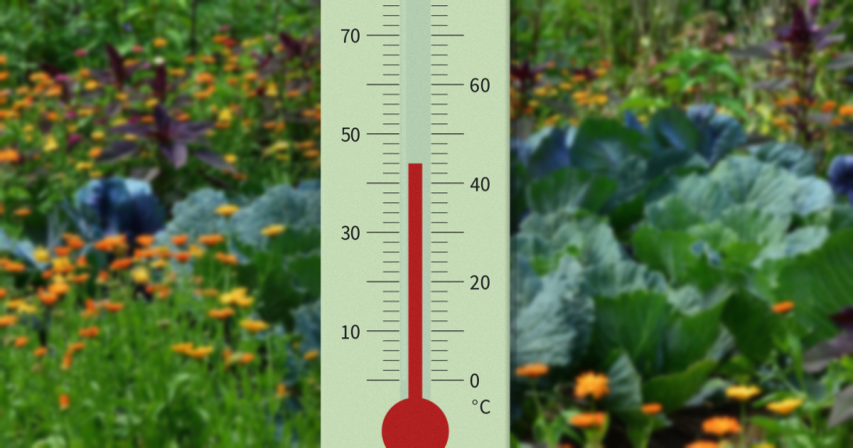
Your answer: 44 °C
